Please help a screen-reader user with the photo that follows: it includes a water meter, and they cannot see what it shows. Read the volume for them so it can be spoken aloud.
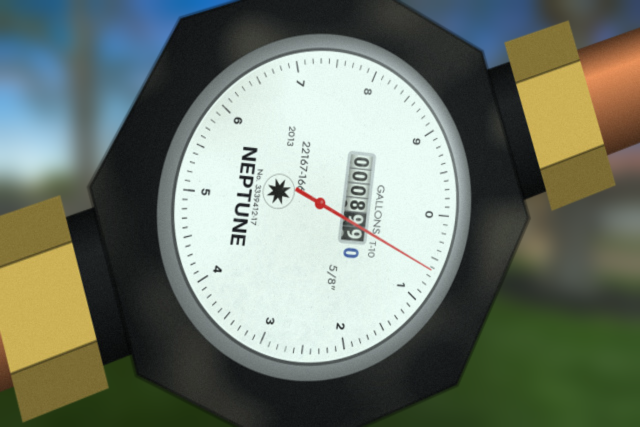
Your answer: 8990.6 gal
